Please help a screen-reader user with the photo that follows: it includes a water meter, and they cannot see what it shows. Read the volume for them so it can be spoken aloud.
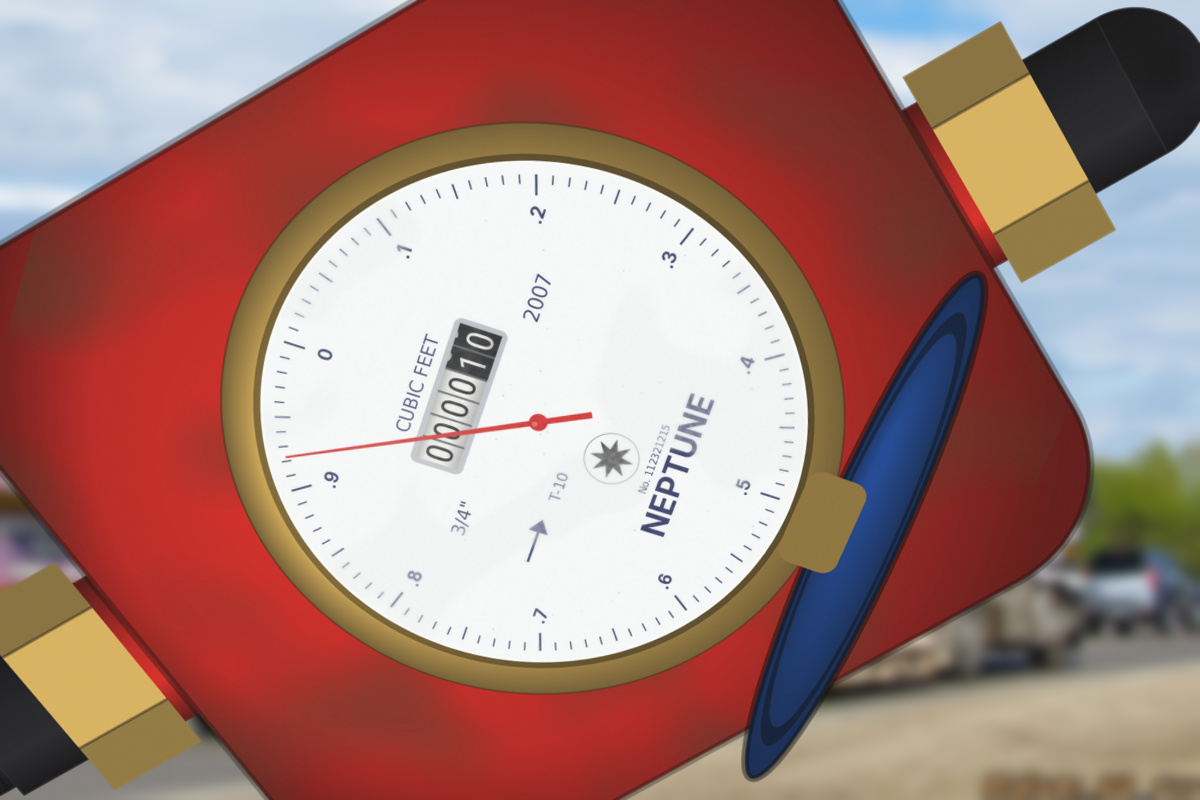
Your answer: 9.92 ft³
